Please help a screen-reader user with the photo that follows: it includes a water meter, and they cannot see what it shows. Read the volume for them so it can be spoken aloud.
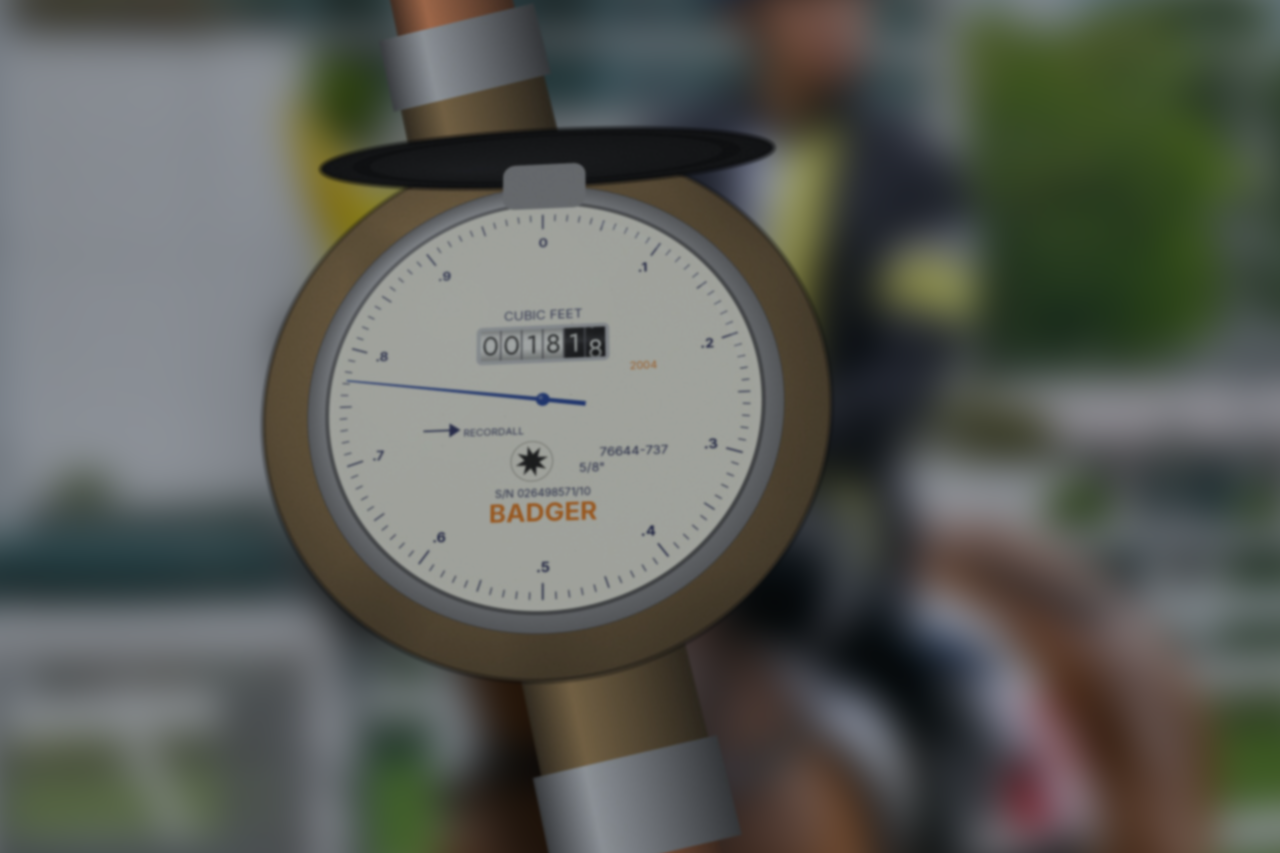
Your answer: 1817.77 ft³
